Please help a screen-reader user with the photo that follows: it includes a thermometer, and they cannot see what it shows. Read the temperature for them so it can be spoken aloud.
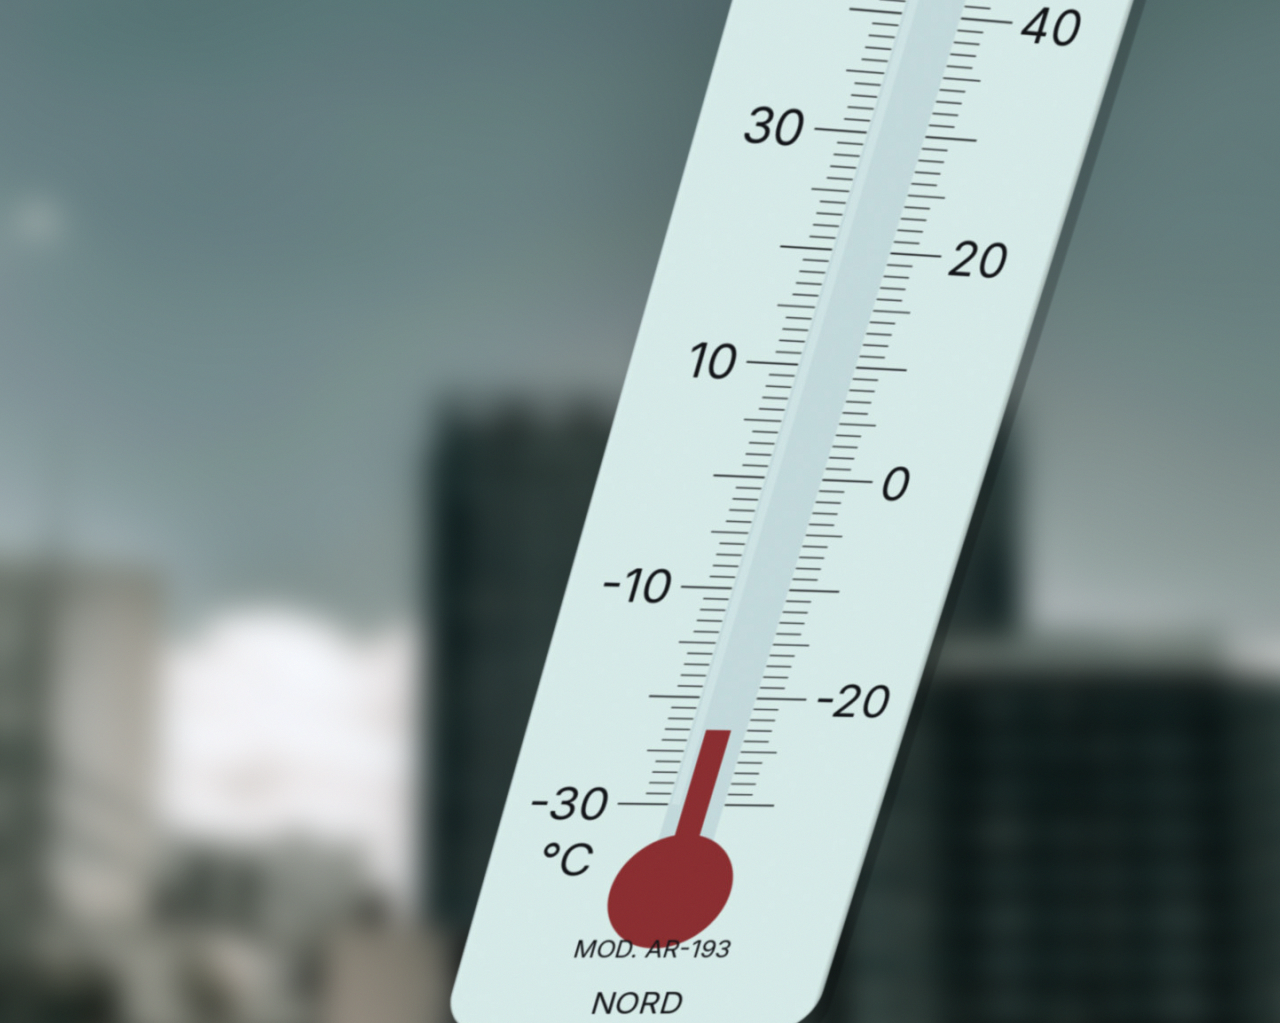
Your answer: -23 °C
